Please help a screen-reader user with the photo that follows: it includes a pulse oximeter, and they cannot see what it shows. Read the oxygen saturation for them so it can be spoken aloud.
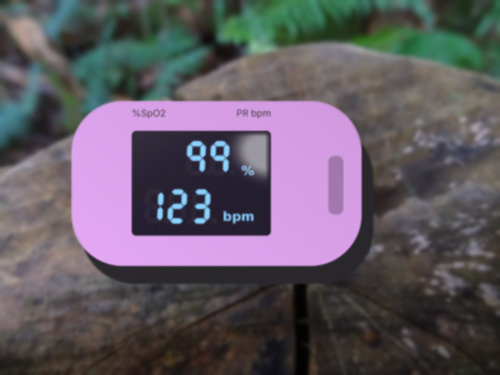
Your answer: 99 %
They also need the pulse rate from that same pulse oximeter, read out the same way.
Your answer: 123 bpm
